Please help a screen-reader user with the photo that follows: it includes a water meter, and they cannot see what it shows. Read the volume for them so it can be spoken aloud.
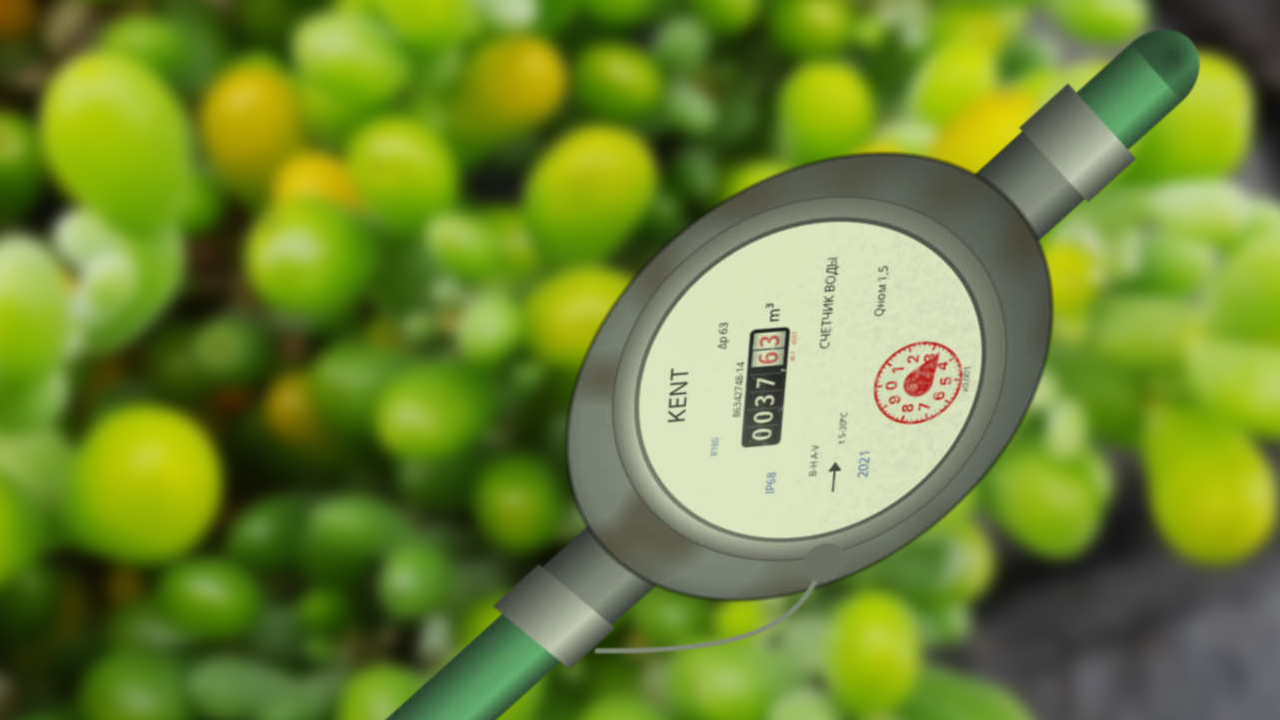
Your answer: 37.633 m³
